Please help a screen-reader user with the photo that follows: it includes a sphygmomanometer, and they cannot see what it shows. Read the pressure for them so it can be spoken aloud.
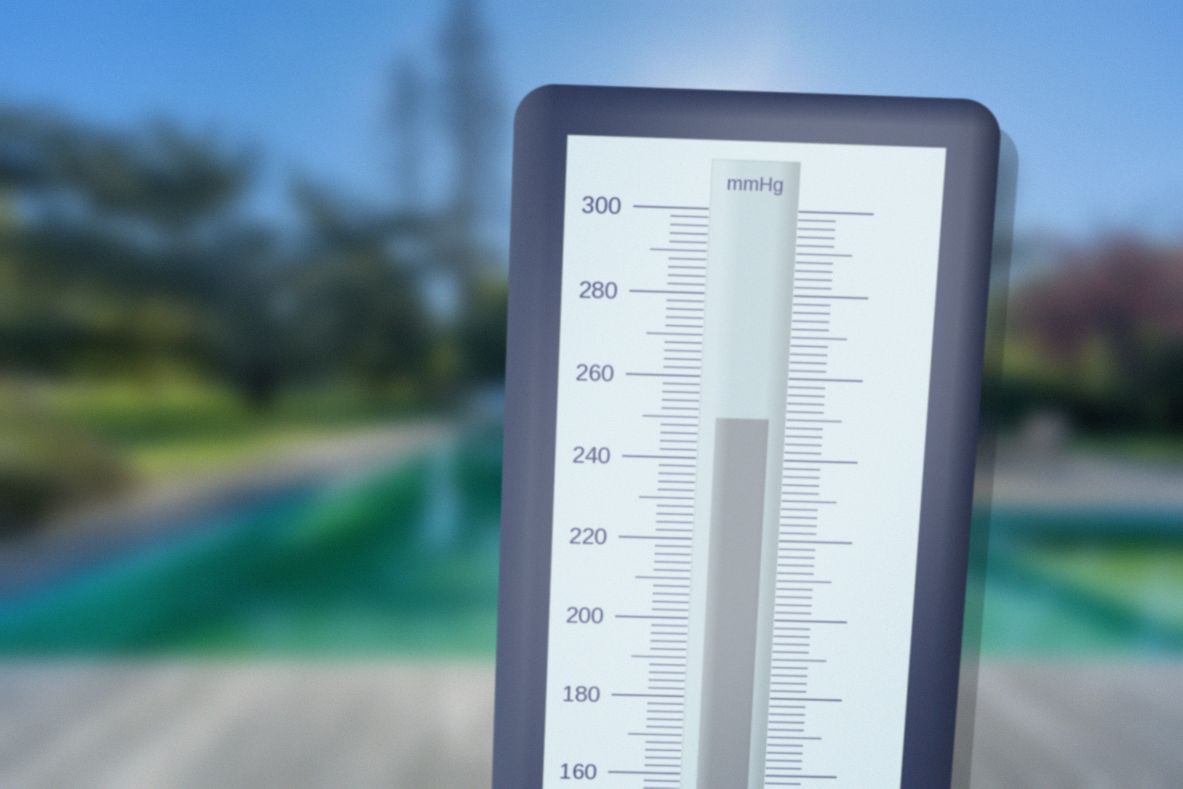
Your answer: 250 mmHg
